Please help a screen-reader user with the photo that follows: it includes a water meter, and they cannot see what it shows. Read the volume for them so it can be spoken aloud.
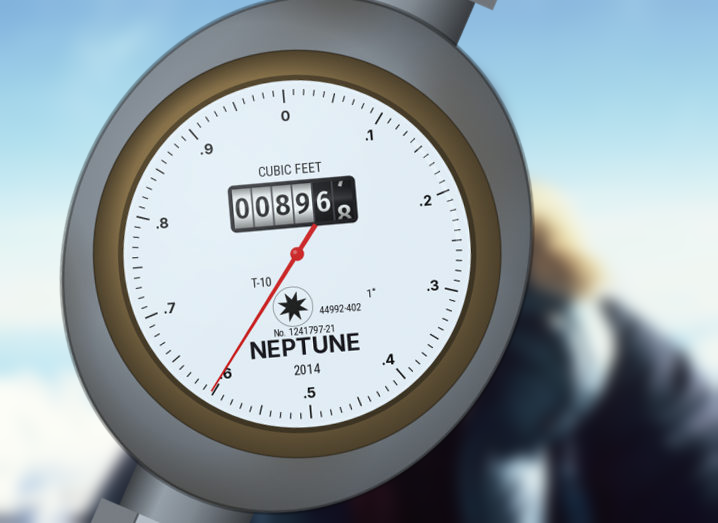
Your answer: 8967.60 ft³
